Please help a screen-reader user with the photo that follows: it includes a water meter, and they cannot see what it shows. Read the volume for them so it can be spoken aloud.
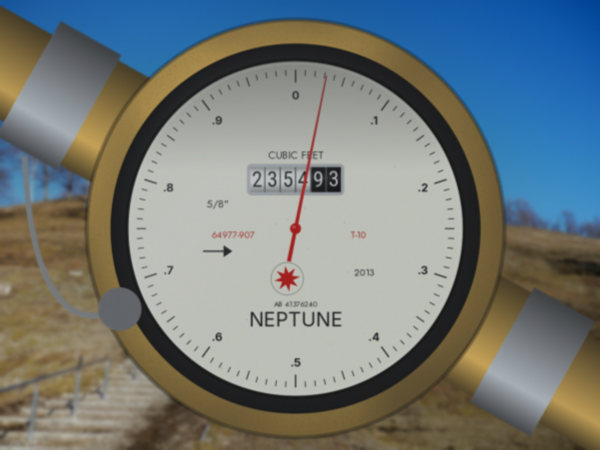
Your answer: 235493.03 ft³
